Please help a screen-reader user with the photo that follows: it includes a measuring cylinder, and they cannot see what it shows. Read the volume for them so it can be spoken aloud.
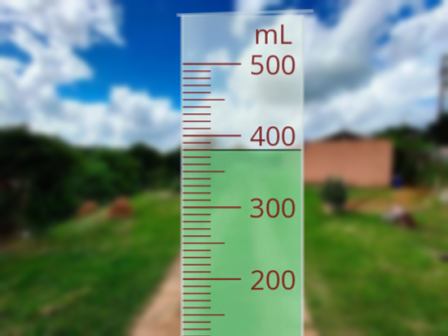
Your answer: 380 mL
